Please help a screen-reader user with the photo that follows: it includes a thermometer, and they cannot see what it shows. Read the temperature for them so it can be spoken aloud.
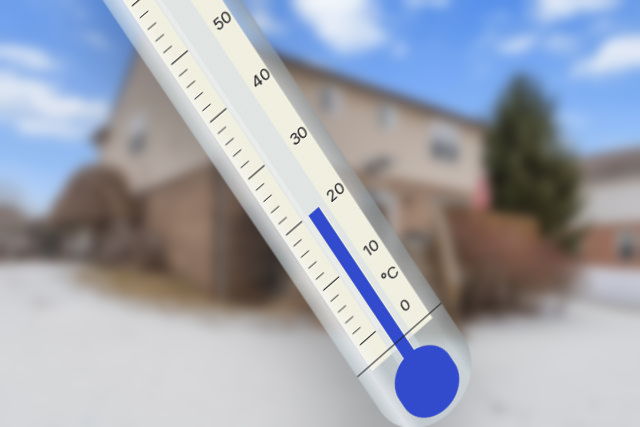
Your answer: 20 °C
